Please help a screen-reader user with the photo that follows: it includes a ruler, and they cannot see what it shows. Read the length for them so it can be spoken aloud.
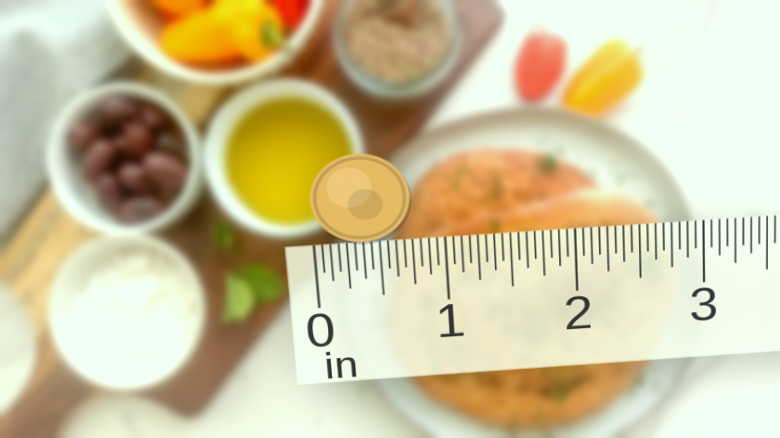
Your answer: 0.75 in
